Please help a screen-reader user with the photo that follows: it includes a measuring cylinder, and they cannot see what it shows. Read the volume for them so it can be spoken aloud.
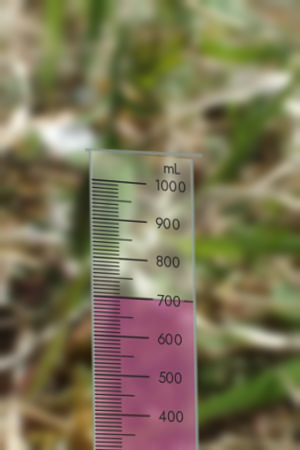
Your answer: 700 mL
